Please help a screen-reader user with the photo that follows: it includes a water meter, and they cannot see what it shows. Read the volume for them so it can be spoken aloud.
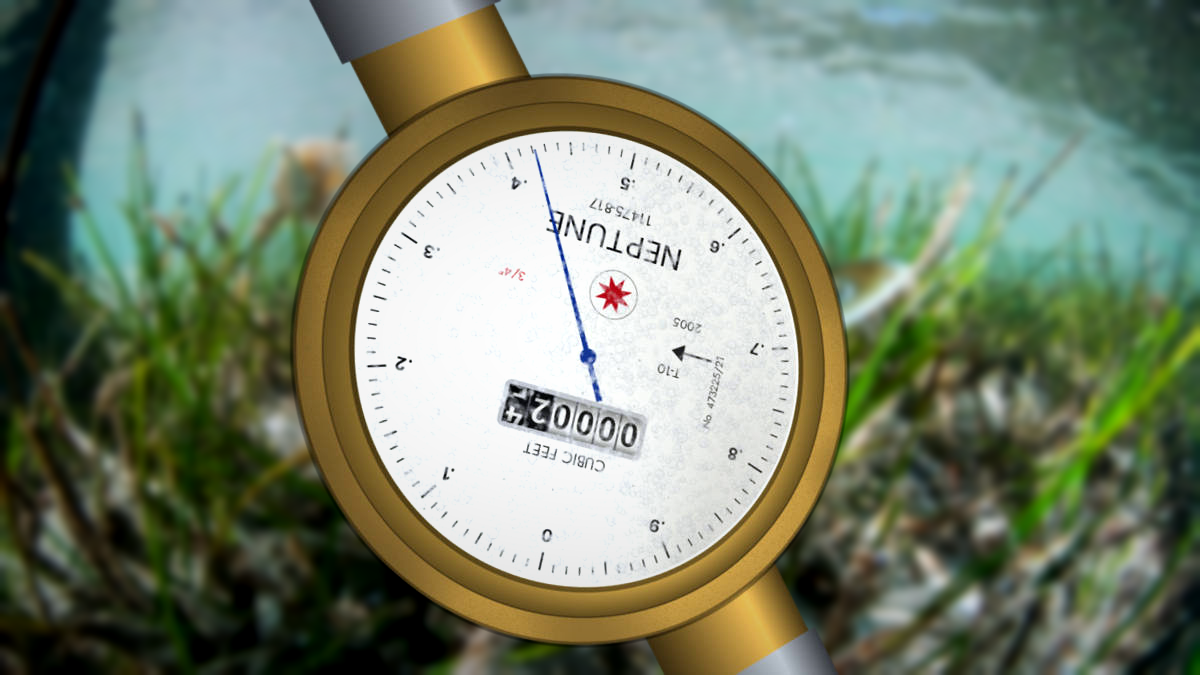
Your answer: 24.42 ft³
